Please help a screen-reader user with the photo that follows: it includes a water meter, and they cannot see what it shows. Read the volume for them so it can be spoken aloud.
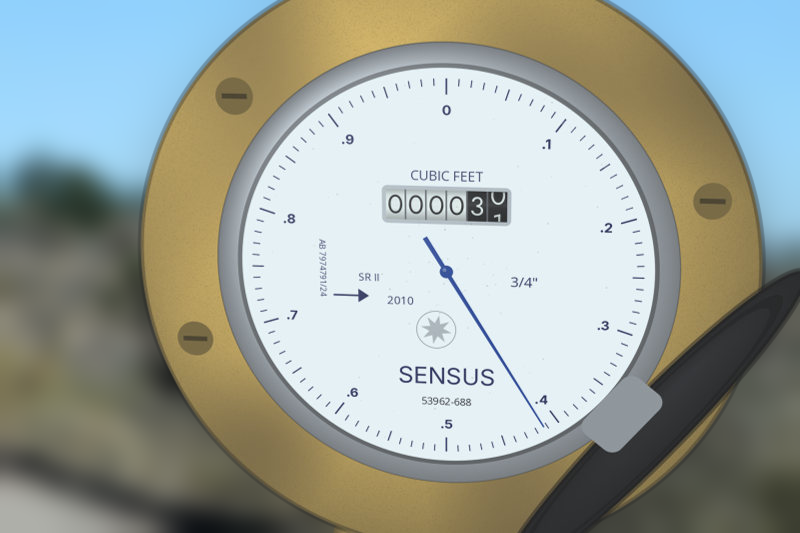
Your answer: 30.41 ft³
